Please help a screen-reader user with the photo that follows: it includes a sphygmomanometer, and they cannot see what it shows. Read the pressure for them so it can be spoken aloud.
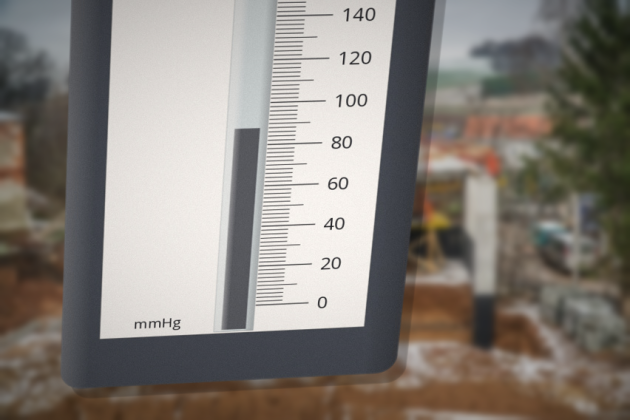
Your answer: 88 mmHg
